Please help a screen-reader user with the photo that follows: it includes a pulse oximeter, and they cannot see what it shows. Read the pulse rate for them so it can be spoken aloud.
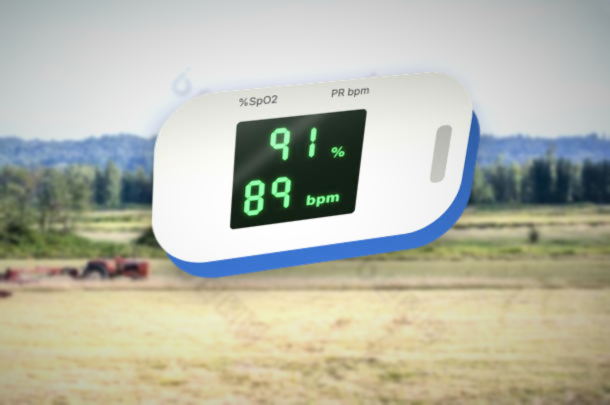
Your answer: 89 bpm
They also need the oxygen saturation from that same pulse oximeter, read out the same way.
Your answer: 91 %
